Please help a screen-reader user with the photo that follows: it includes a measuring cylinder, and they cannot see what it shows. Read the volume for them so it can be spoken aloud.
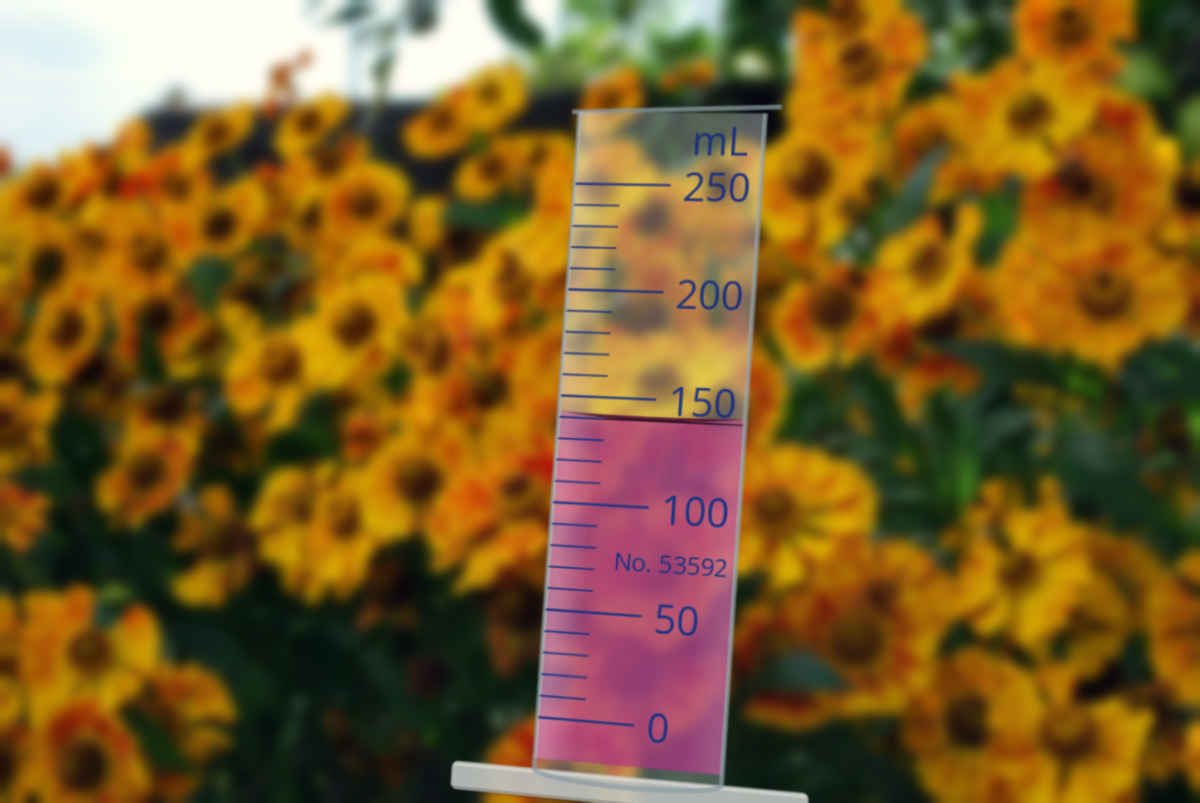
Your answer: 140 mL
